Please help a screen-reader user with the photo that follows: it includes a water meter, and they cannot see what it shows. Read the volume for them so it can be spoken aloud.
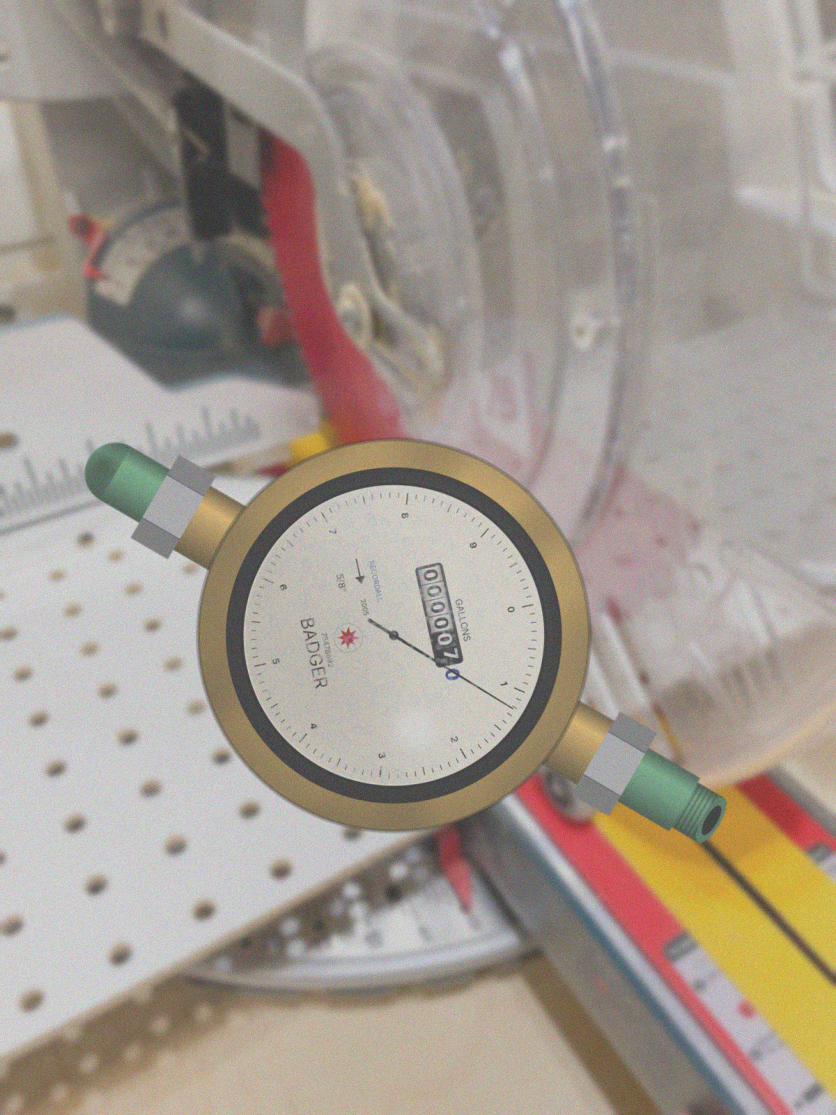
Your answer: 71.2 gal
